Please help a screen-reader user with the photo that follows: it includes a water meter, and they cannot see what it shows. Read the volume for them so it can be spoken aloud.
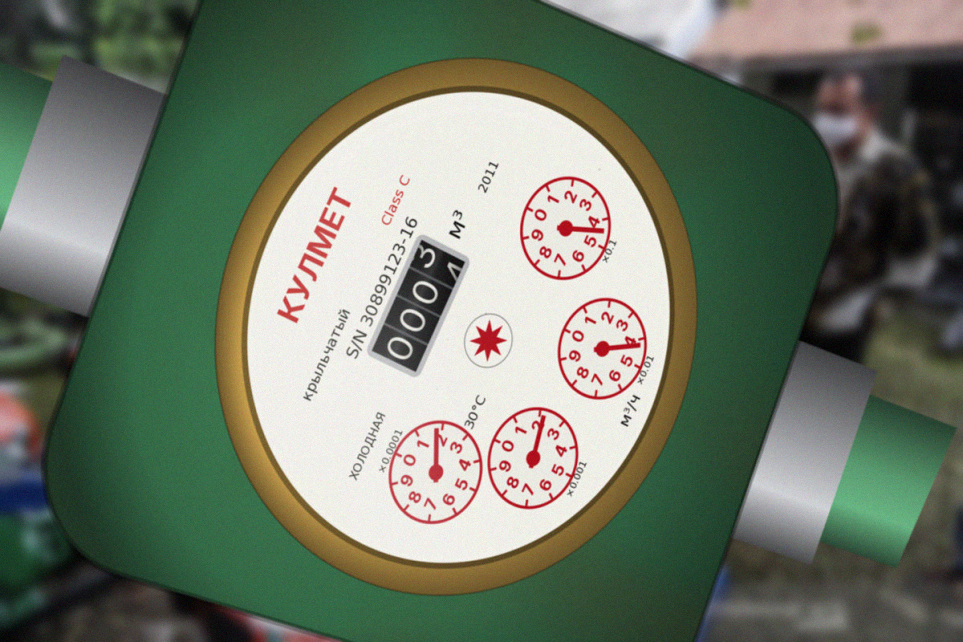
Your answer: 3.4421 m³
